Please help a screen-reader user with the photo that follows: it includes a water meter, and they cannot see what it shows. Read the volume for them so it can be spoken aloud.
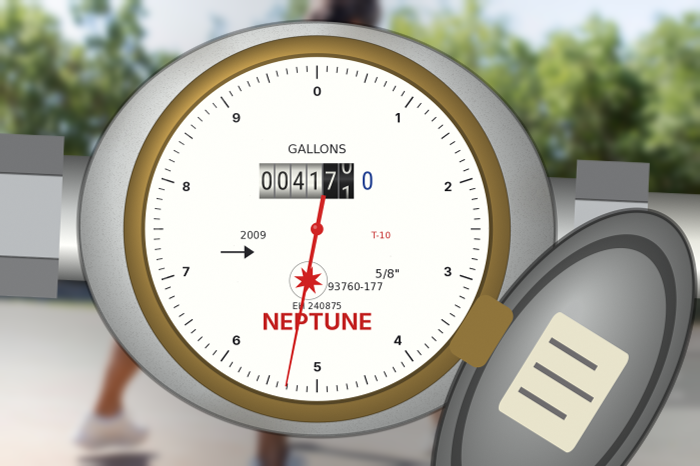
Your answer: 41705.3 gal
